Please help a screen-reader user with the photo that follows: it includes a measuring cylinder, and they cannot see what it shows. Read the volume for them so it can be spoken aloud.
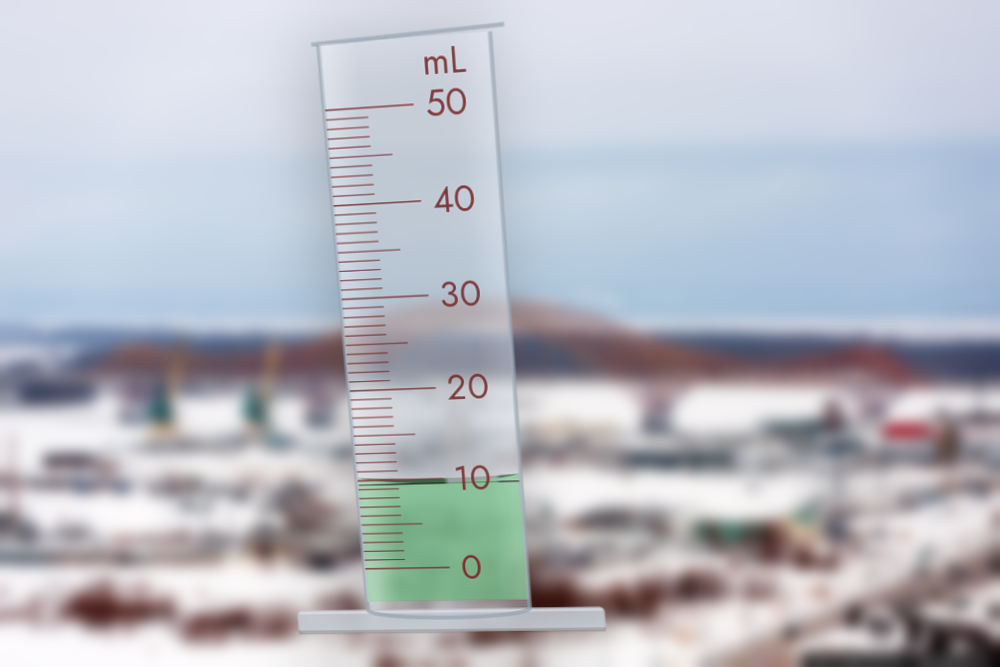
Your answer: 9.5 mL
